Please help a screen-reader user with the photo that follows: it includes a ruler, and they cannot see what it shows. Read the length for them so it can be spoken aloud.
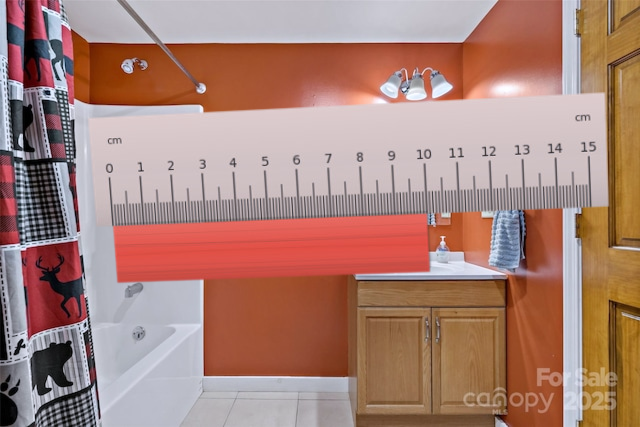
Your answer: 10 cm
